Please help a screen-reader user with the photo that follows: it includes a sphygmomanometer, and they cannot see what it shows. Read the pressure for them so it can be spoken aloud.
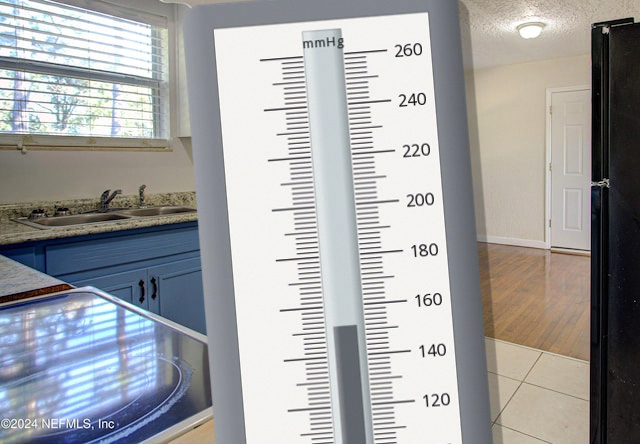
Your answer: 152 mmHg
